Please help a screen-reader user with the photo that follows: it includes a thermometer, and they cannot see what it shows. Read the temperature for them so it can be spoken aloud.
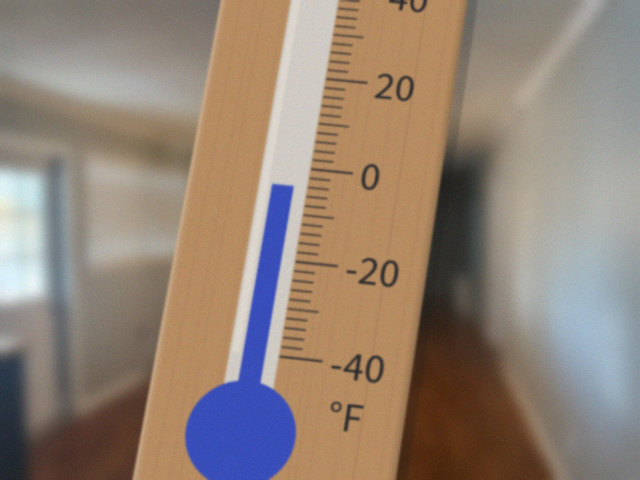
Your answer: -4 °F
